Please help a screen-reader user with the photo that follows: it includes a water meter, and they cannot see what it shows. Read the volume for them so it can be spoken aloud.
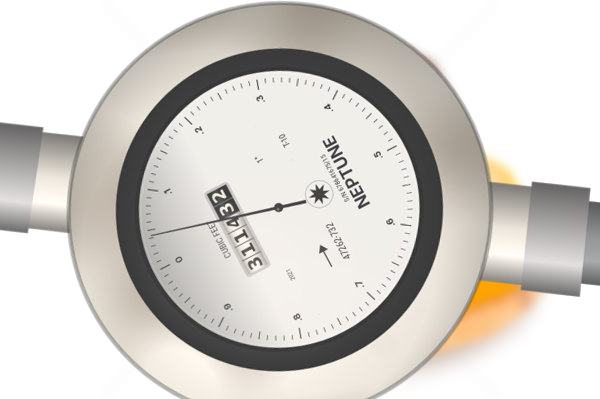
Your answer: 311432.04 ft³
